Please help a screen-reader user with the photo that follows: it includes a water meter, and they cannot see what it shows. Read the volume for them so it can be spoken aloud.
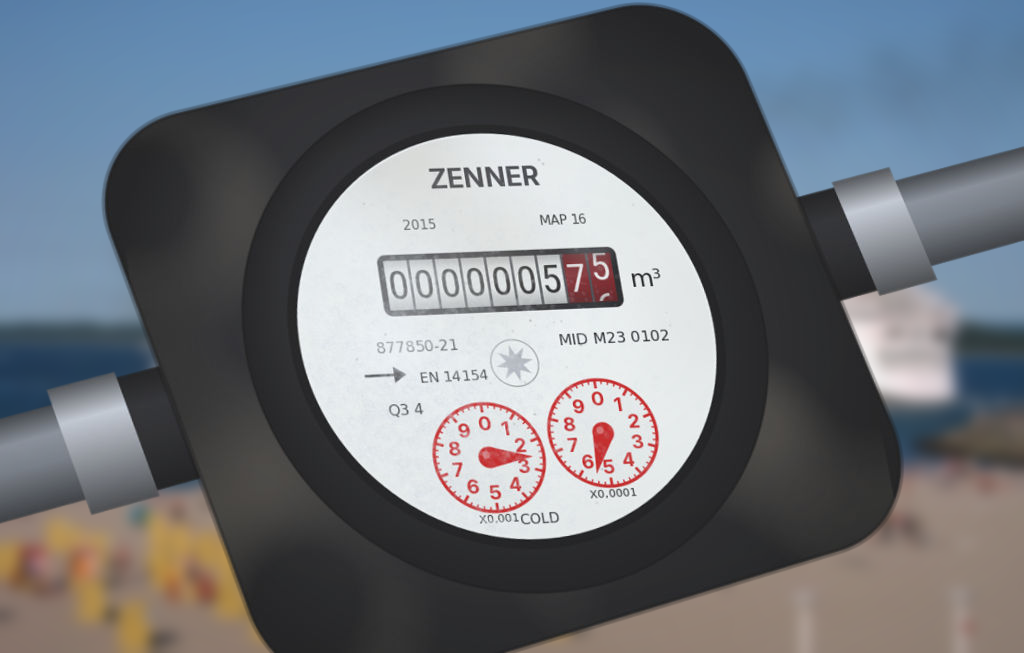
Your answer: 5.7525 m³
